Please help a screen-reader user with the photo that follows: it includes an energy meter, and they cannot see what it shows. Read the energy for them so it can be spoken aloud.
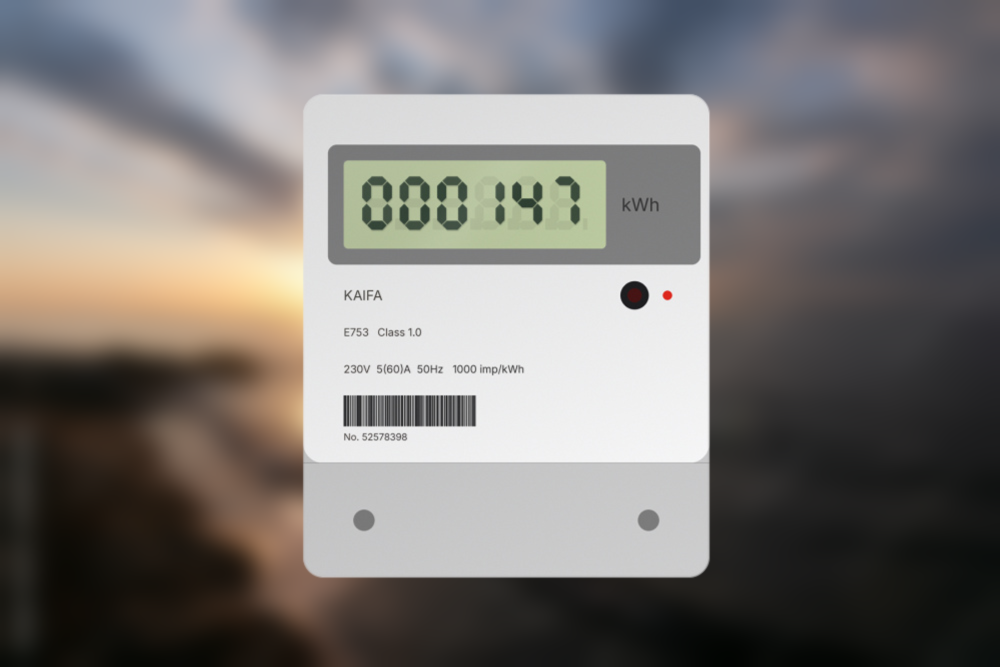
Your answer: 147 kWh
